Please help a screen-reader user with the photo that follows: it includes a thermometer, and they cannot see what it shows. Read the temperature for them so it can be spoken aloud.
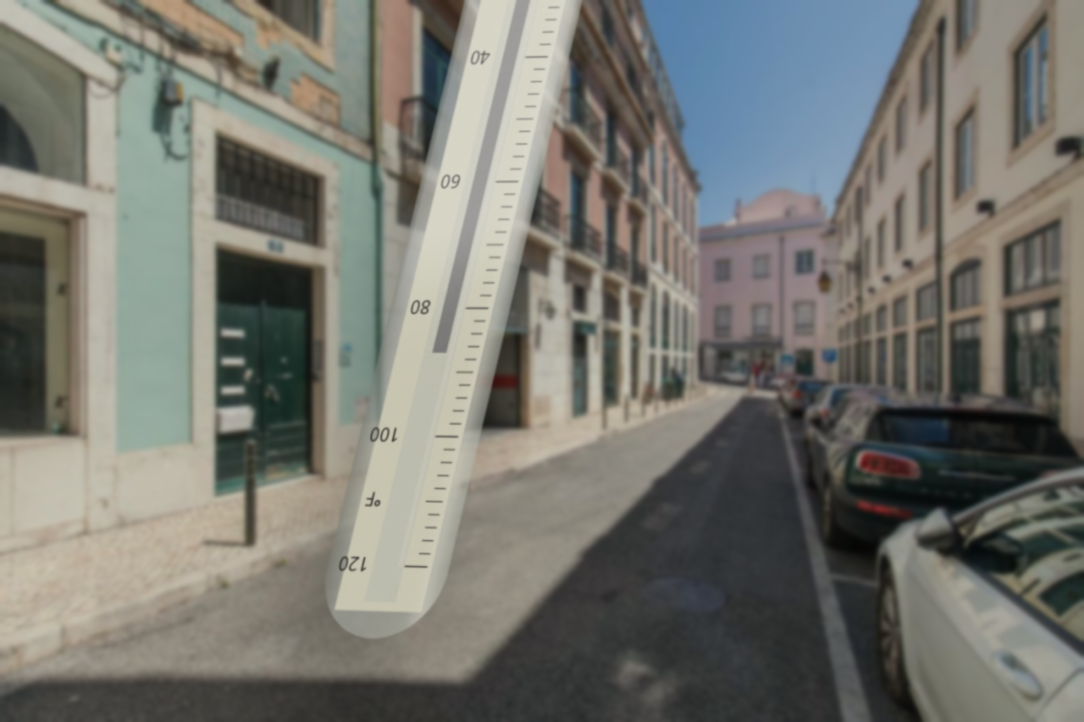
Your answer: 87 °F
